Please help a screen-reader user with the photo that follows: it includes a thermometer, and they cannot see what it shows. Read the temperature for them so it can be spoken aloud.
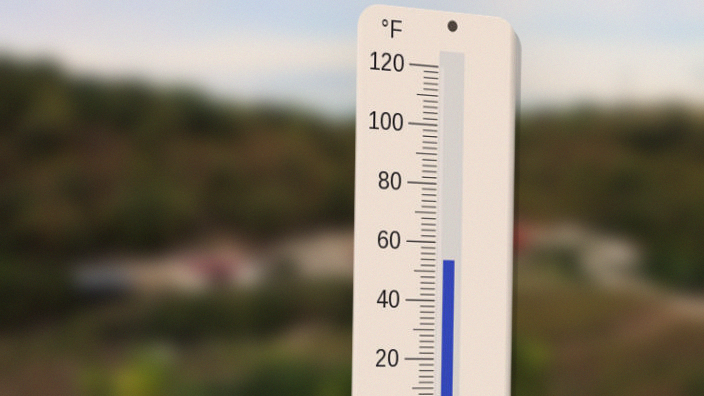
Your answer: 54 °F
